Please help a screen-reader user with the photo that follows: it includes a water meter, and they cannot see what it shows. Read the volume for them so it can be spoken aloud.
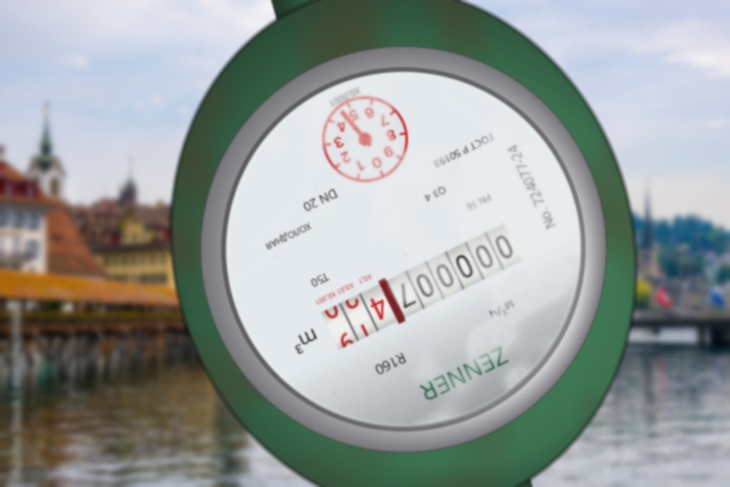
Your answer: 7.4194 m³
